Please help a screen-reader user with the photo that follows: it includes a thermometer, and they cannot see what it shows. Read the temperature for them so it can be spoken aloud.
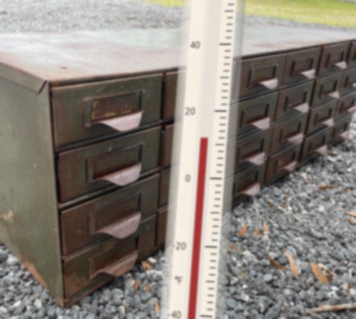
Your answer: 12 °F
